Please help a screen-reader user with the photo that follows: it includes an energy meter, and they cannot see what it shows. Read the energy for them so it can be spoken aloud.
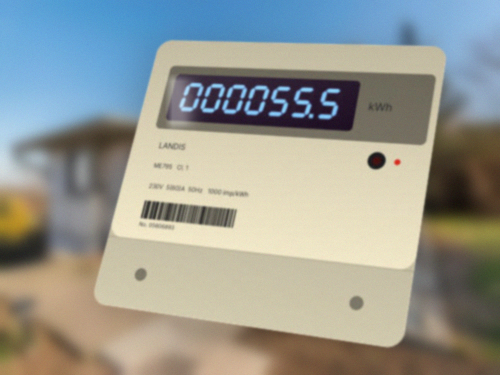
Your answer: 55.5 kWh
